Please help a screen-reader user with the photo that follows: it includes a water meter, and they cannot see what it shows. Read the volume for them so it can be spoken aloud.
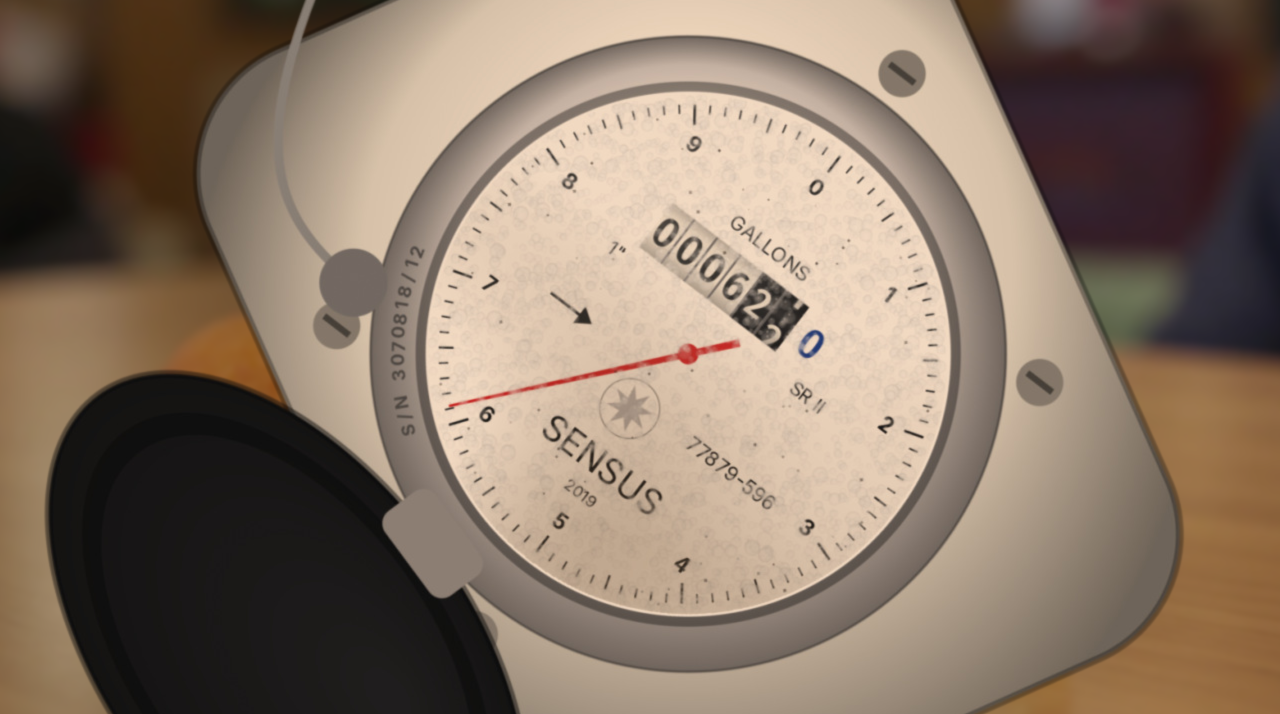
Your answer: 6216.1 gal
